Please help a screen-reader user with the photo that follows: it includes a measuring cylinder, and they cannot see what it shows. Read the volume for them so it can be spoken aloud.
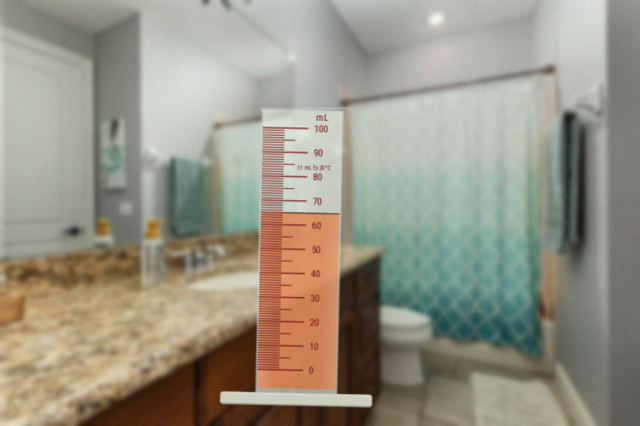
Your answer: 65 mL
